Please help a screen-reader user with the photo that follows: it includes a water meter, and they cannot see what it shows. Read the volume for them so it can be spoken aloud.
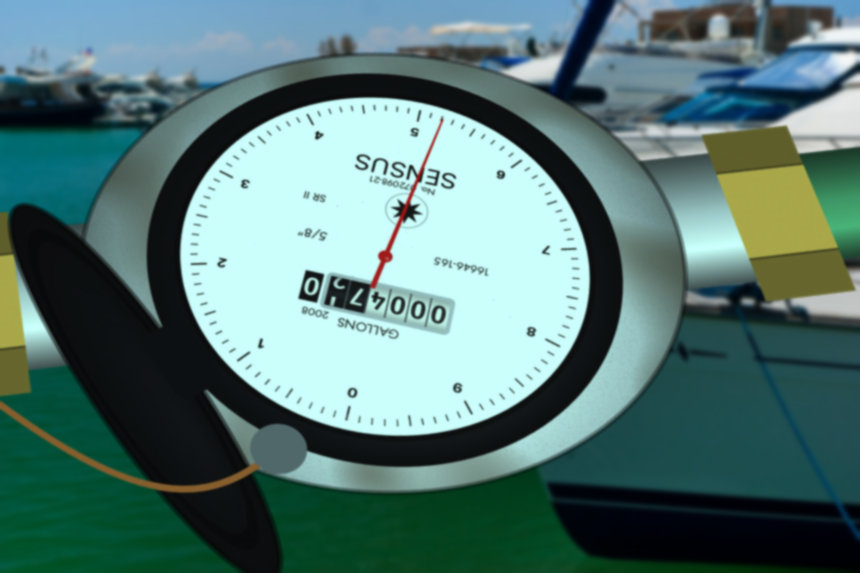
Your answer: 4715.2 gal
